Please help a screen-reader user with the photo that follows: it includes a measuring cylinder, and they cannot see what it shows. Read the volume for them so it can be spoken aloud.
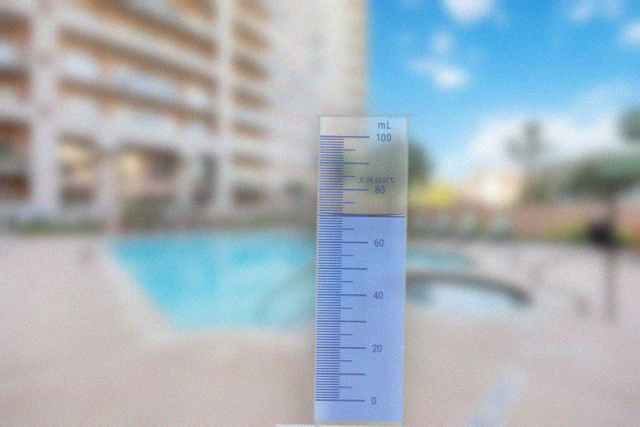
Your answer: 70 mL
